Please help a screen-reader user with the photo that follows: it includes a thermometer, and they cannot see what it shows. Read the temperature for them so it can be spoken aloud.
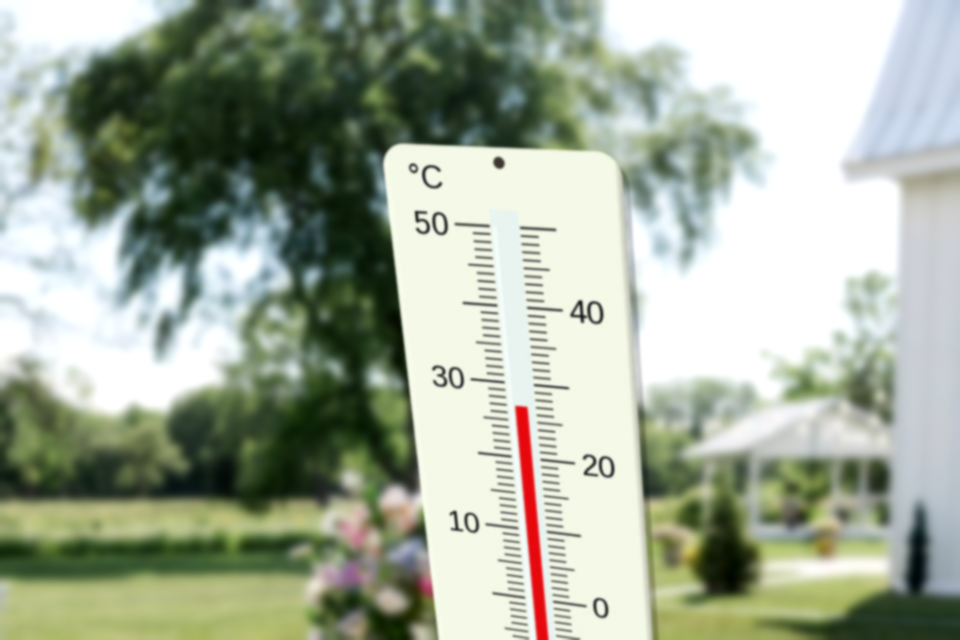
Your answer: 27 °C
